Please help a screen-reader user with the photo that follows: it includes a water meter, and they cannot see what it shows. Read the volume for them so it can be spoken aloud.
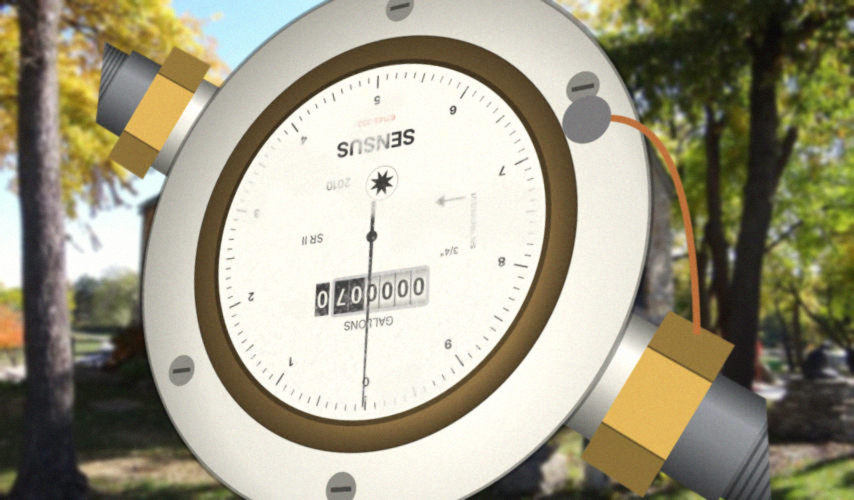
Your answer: 70.0 gal
